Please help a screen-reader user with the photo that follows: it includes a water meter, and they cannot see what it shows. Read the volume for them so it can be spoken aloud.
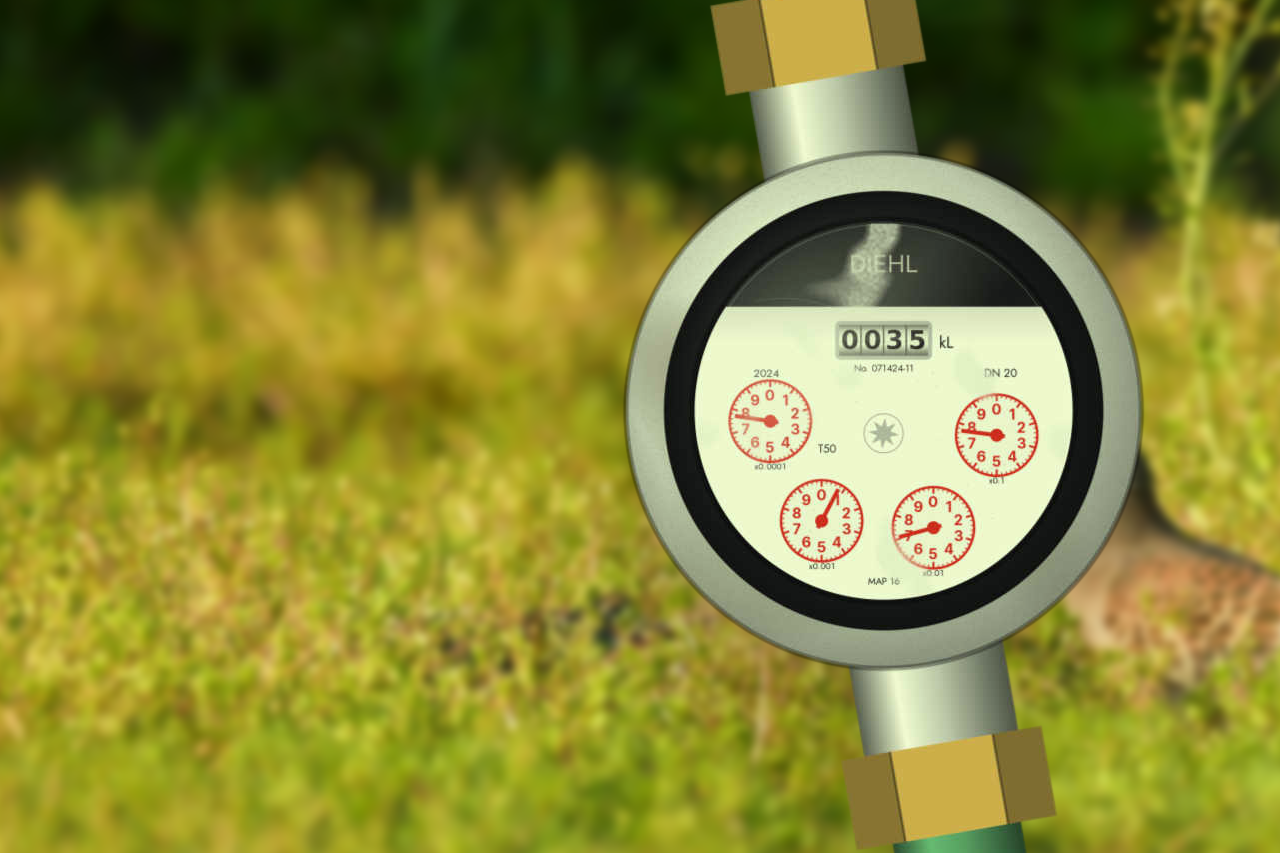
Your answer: 35.7707 kL
